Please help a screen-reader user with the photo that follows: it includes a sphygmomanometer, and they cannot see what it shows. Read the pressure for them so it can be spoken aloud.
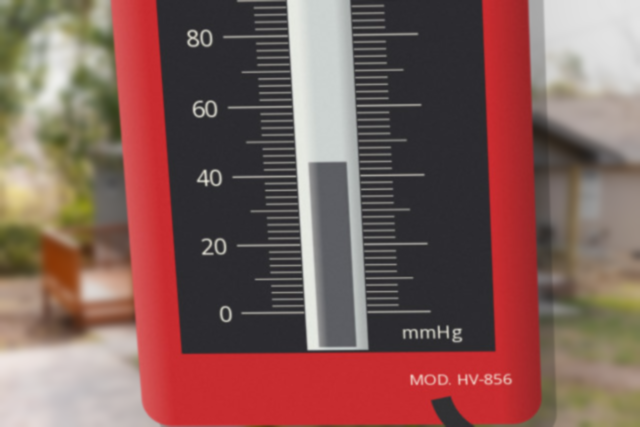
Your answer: 44 mmHg
